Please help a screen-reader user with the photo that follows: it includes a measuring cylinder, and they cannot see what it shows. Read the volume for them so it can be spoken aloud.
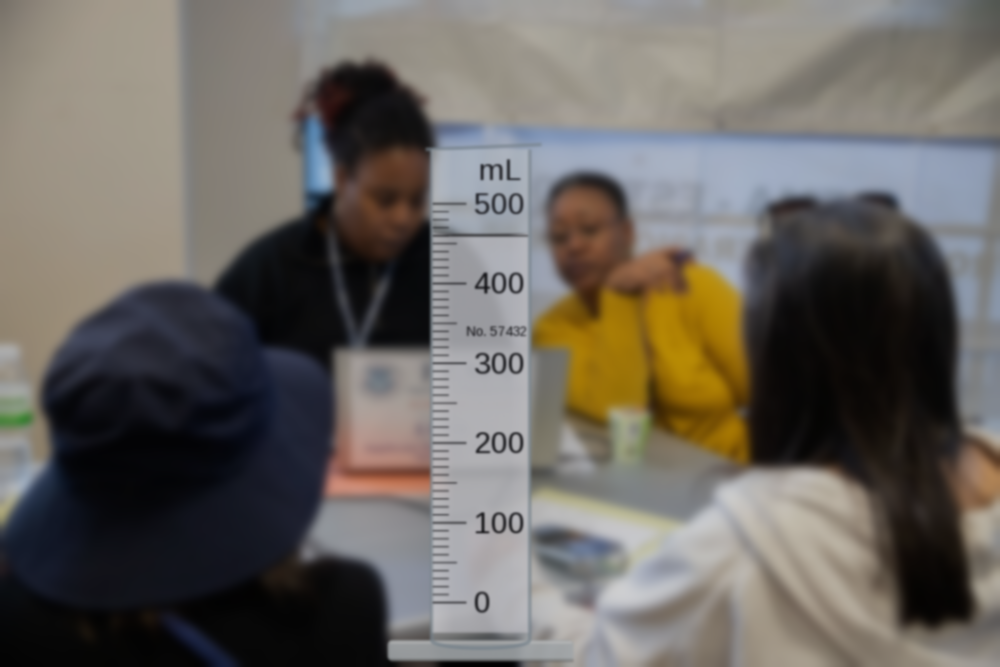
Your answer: 460 mL
